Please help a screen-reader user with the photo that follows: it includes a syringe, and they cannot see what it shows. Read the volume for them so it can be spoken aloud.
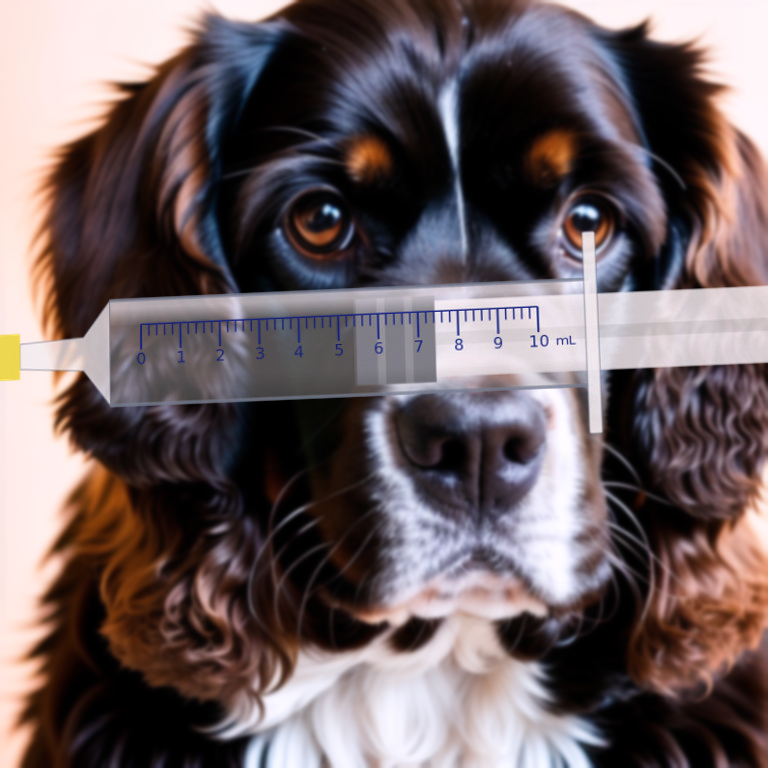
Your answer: 5.4 mL
